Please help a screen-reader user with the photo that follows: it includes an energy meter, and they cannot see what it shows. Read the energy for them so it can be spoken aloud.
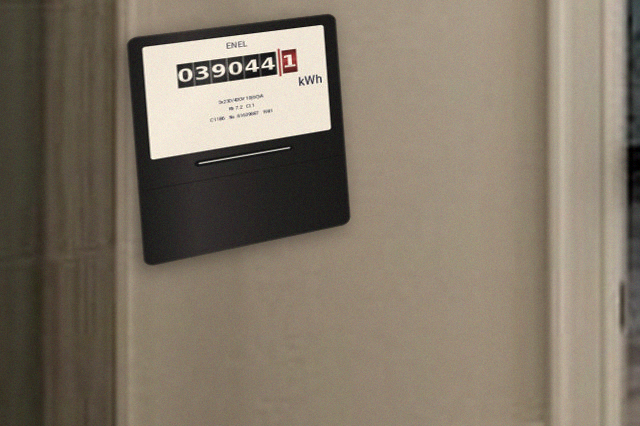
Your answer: 39044.1 kWh
